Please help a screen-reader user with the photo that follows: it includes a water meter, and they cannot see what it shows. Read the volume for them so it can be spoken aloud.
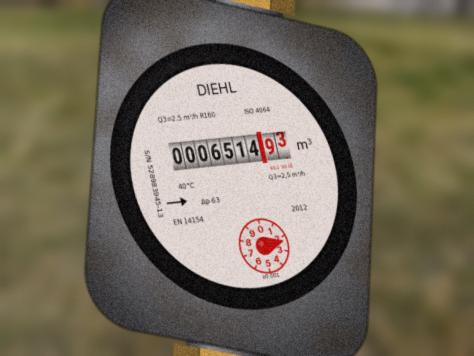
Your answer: 6514.932 m³
